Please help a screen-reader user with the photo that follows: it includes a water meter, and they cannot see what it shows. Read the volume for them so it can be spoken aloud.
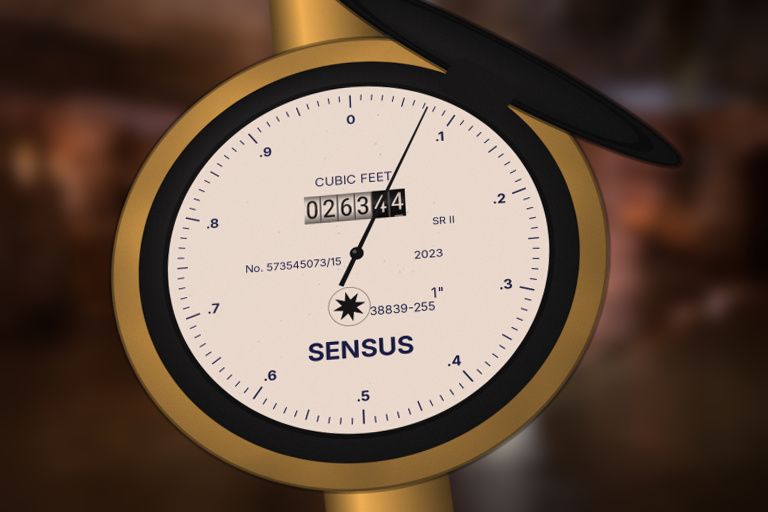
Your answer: 26344.07 ft³
